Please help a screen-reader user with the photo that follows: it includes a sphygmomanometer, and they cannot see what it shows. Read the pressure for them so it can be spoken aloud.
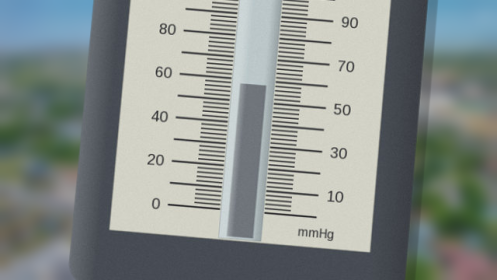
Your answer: 58 mmHg
